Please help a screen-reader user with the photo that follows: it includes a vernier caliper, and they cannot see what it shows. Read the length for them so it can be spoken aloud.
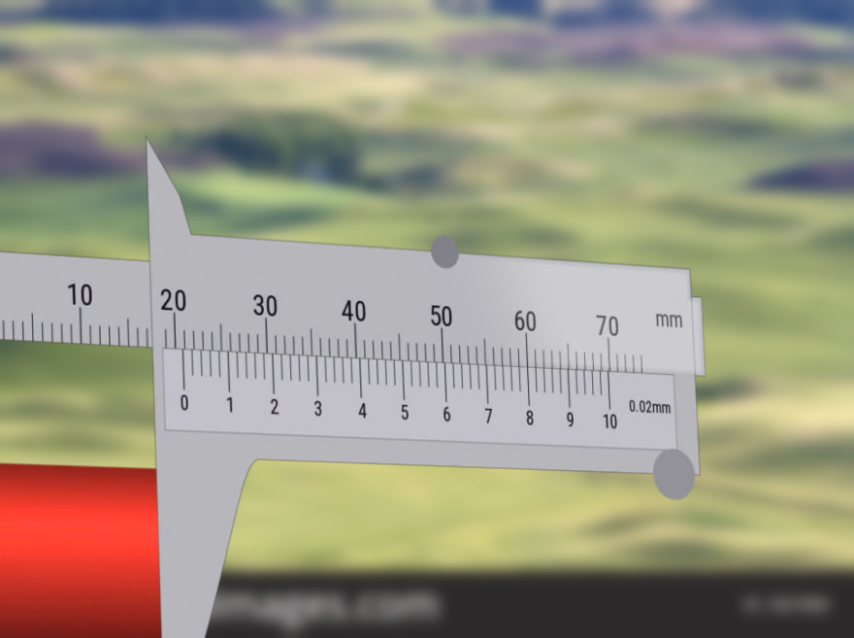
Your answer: 20.8 mm
